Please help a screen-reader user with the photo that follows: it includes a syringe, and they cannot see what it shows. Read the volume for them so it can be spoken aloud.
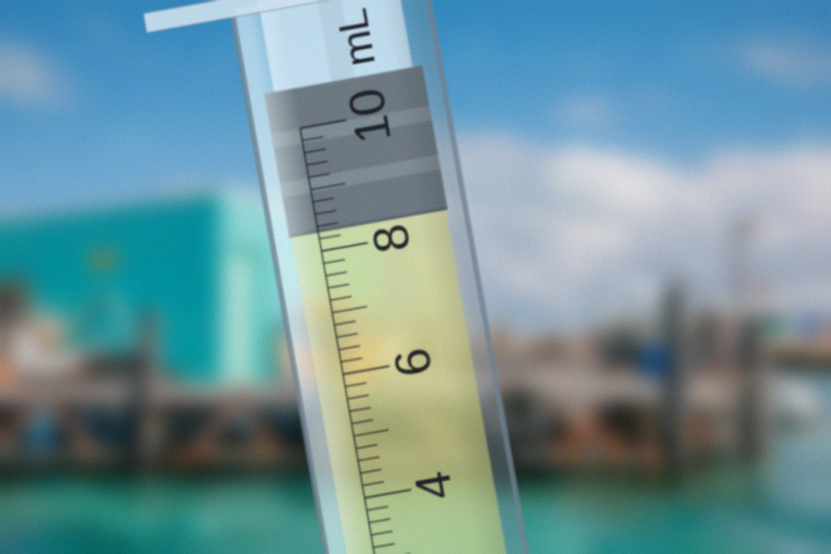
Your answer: 8.3 mL
